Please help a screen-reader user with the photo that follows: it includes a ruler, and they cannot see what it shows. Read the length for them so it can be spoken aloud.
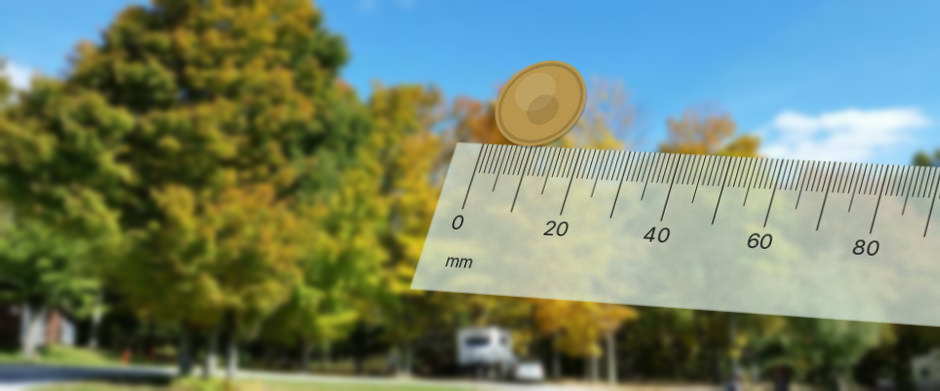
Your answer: 18 mm
